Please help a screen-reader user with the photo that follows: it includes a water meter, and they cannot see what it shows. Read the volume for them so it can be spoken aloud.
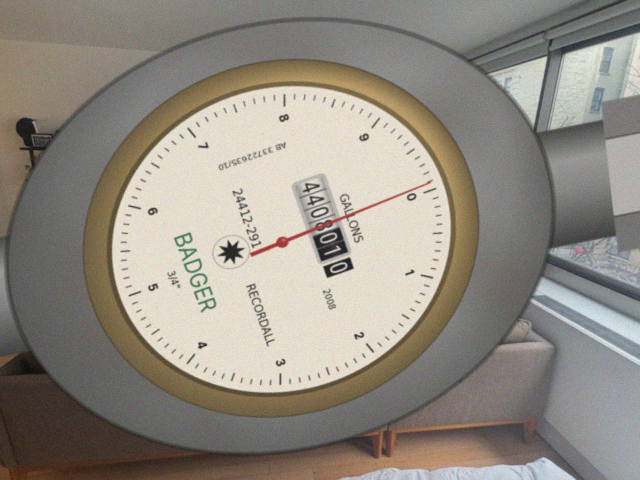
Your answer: 4408009.9 gal
